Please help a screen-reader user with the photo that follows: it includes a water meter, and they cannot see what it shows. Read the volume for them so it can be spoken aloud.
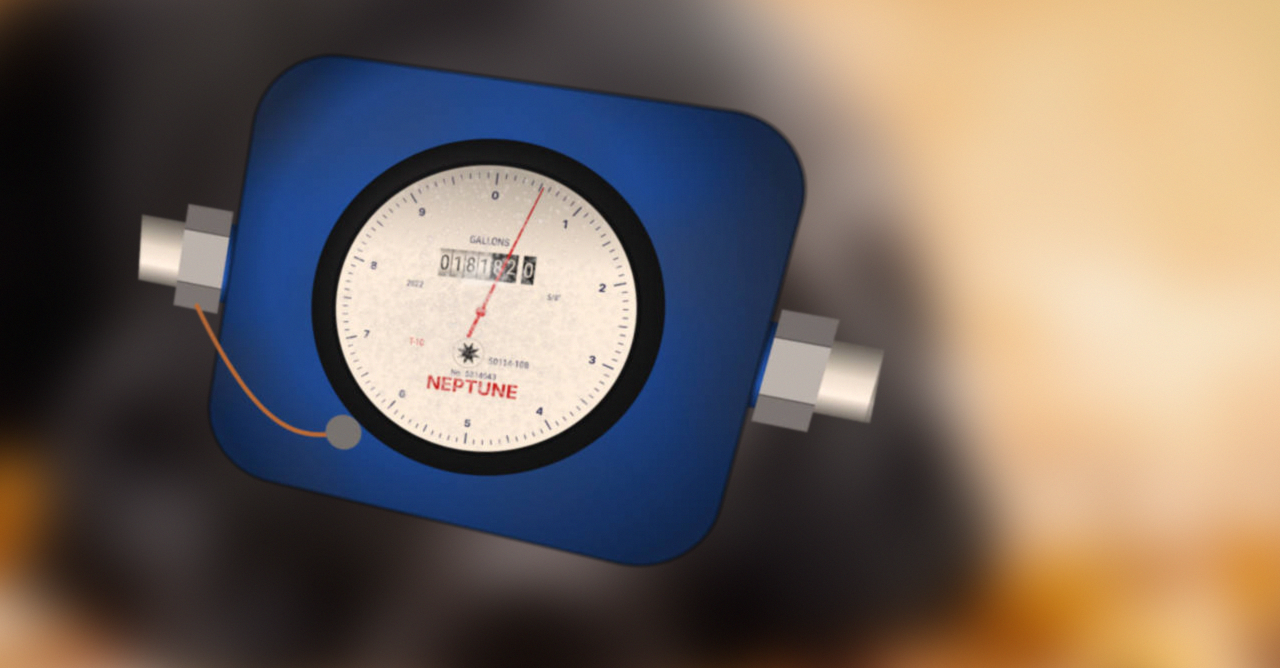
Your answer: 181820.5 gal
